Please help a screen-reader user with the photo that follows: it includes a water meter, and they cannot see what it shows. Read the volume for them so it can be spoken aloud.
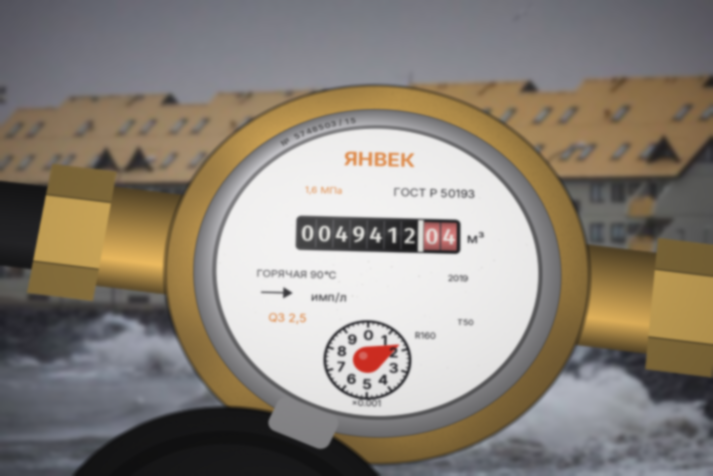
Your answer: 49412.041 m³
